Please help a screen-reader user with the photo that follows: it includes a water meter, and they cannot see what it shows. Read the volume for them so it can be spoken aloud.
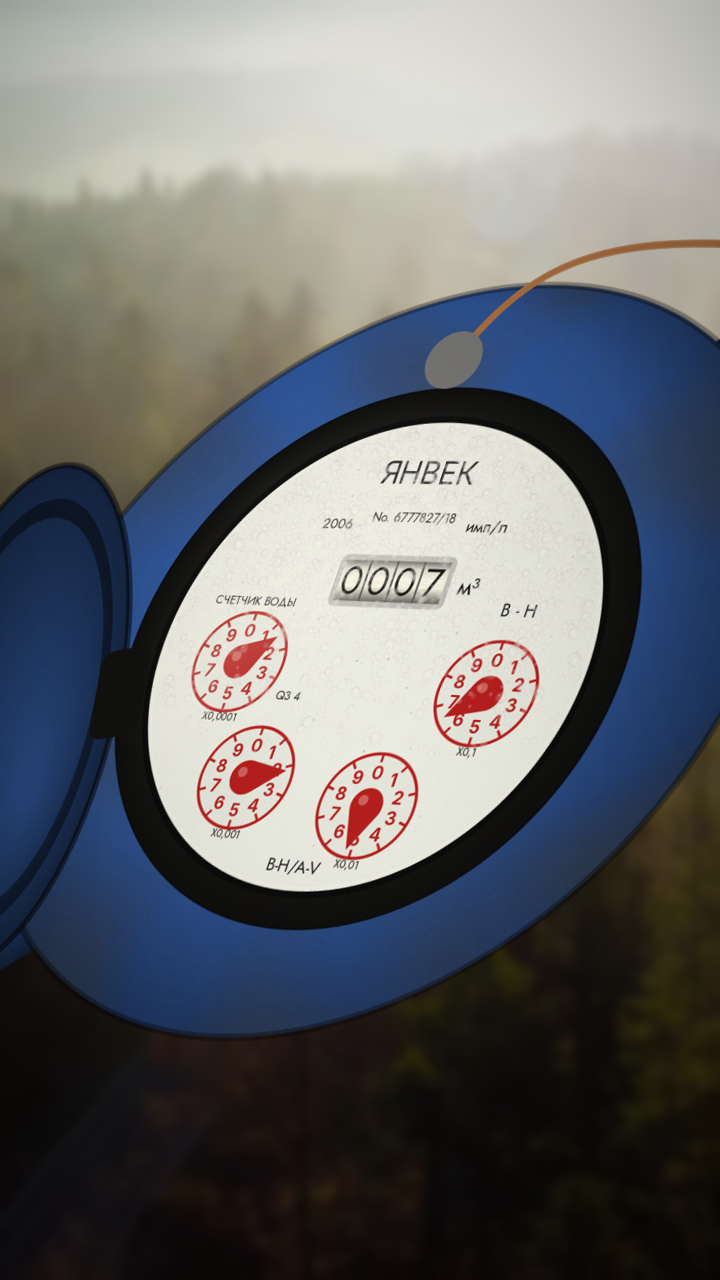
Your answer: 7.6521 m³
